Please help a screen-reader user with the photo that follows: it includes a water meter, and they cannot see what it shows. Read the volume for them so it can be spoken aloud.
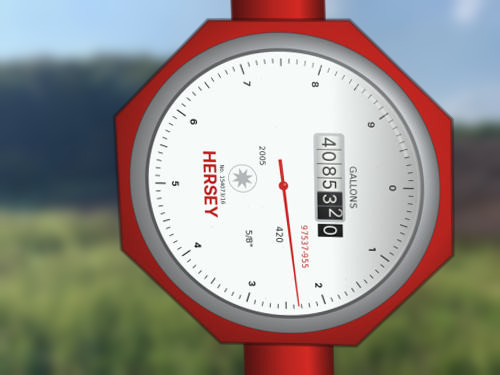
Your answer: 4085322.3 gal
